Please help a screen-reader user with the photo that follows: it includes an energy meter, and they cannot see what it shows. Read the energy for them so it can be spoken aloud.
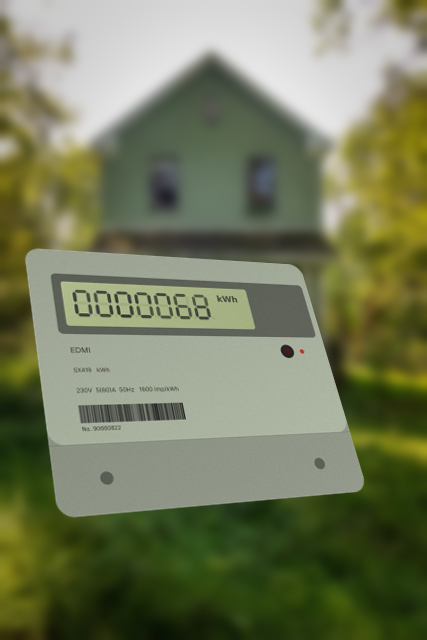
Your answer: 68 kWh
